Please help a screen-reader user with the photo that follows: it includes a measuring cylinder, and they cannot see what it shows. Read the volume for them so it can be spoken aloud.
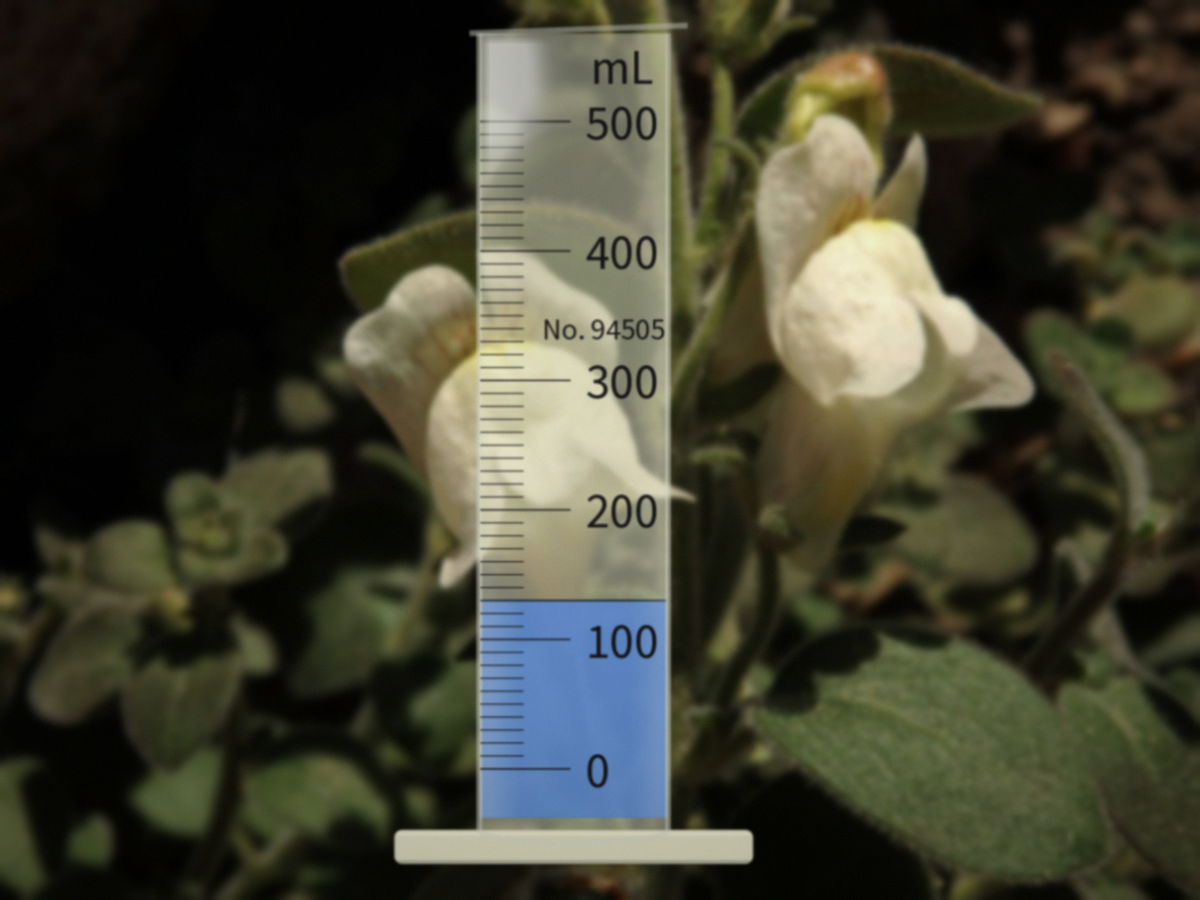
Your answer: 130 mL
